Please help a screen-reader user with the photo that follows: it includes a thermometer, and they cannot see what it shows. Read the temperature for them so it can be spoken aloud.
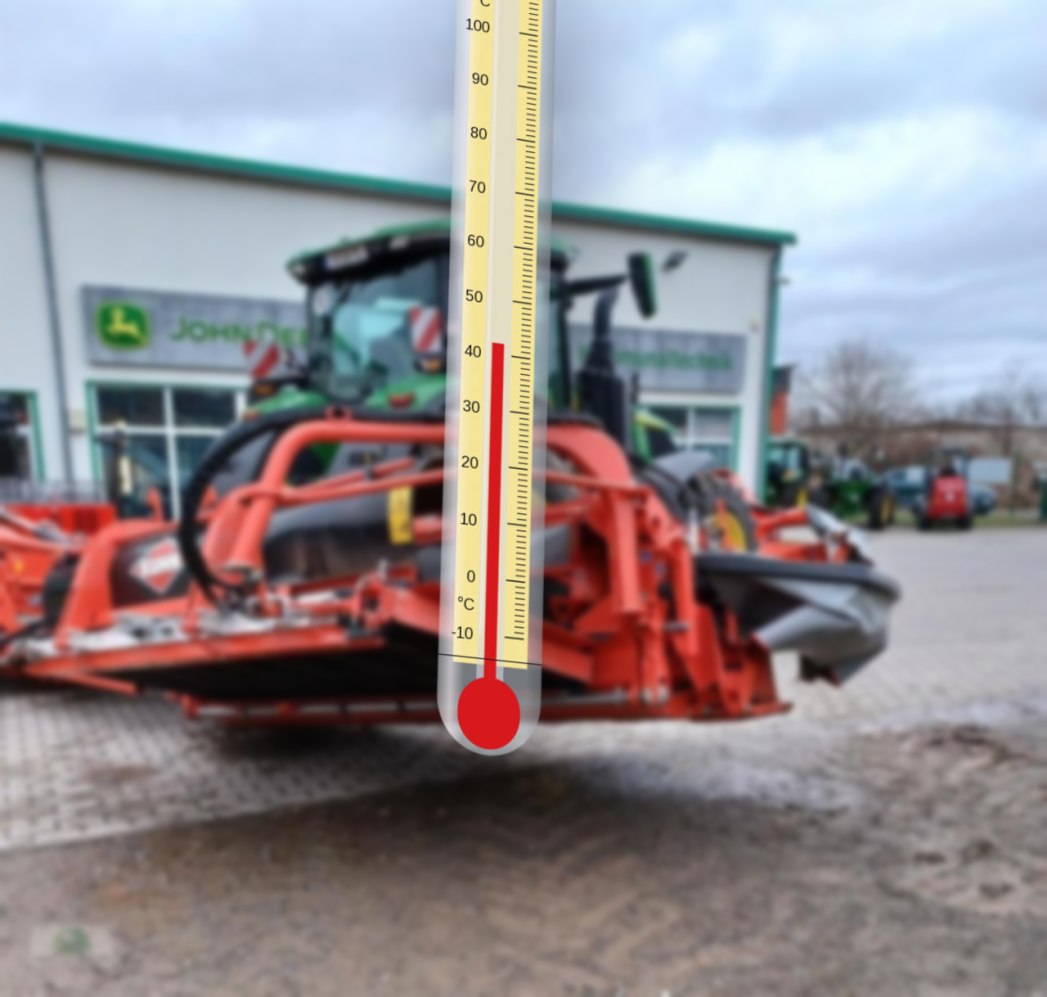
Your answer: 42 °C
